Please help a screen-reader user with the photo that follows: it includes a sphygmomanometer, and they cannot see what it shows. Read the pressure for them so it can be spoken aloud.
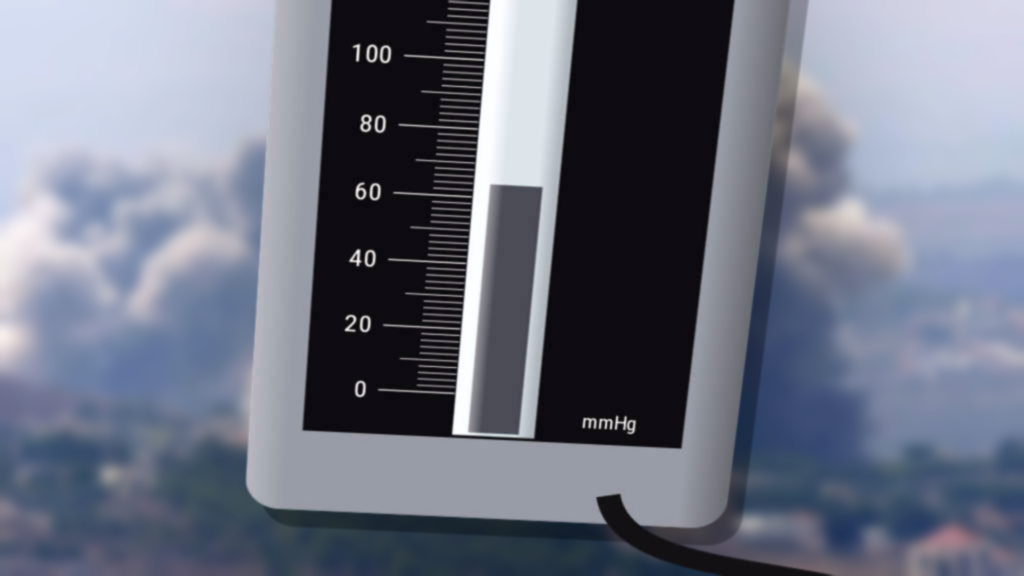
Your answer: 64 mmHg
